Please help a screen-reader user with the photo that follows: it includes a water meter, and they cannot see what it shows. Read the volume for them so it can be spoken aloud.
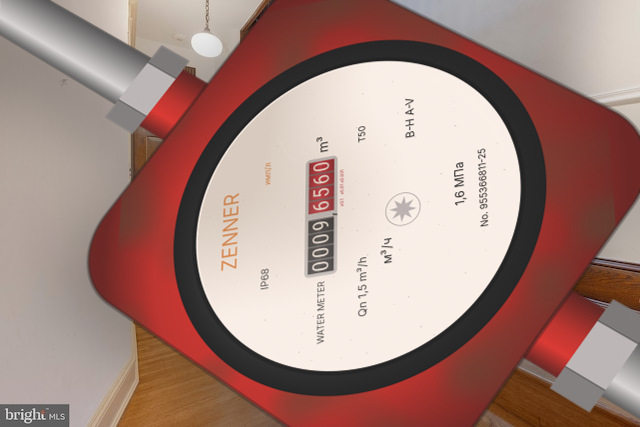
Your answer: 9.6560 m³
